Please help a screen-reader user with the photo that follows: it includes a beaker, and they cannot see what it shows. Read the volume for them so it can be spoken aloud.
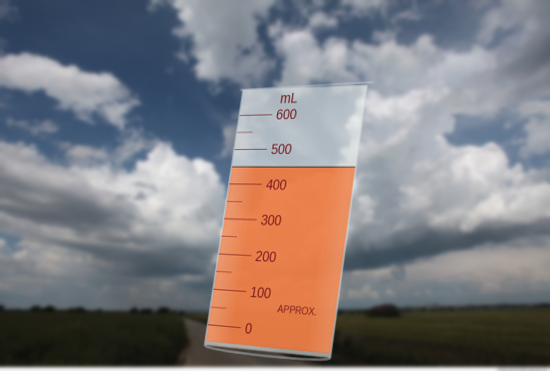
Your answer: 450 mL
